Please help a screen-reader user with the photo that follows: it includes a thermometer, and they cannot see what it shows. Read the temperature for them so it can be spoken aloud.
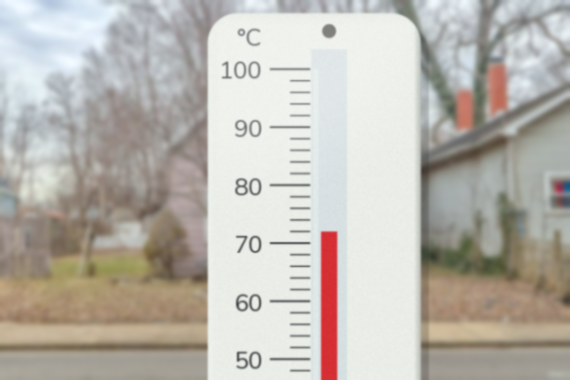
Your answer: 72 °C
